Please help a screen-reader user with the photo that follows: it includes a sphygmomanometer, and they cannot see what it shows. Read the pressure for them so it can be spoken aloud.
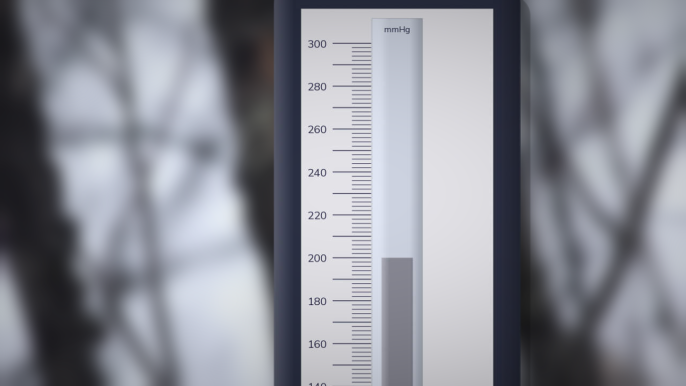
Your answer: 200 mmHg
